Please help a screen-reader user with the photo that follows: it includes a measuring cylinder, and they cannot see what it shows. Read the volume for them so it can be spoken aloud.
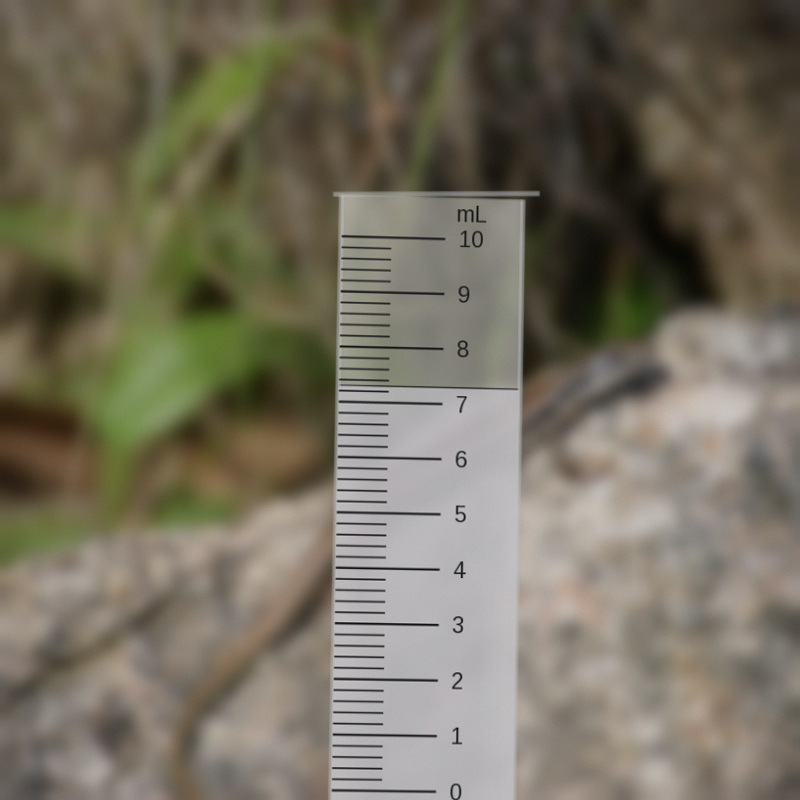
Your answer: 7.3 mL
